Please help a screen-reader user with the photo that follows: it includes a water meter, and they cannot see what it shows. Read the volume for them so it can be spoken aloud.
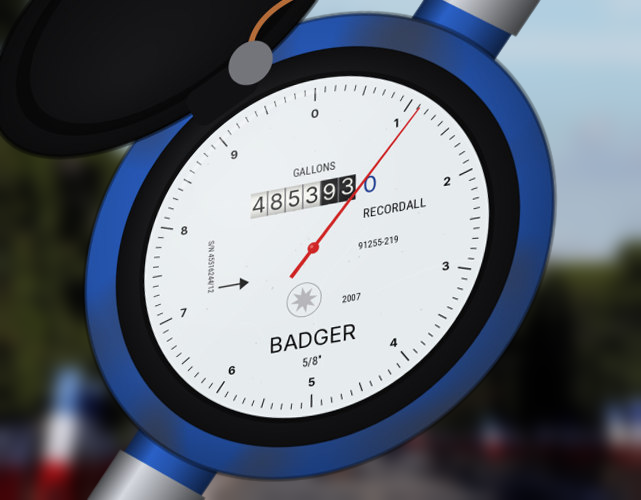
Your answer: 4853931.1 gal
